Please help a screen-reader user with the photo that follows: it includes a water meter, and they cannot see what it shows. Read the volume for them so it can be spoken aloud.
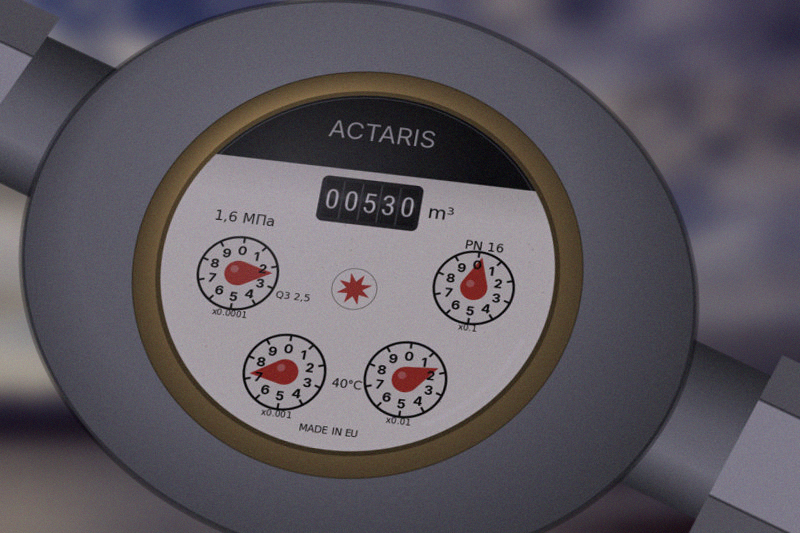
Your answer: 530.0172 m³
